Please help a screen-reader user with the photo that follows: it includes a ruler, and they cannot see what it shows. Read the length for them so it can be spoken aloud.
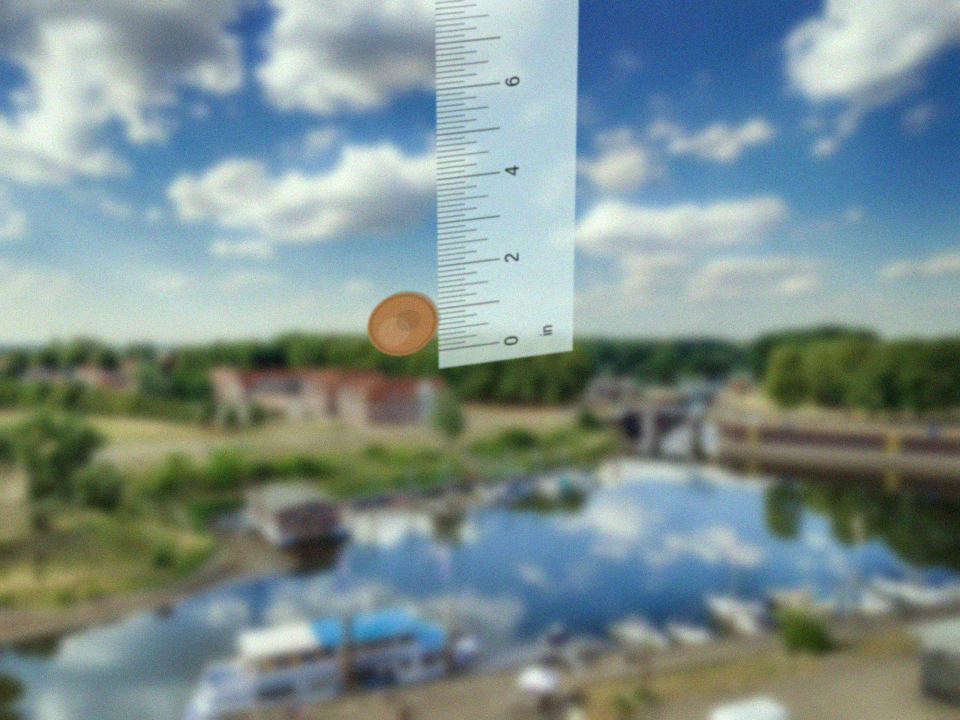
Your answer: 1.5 in
